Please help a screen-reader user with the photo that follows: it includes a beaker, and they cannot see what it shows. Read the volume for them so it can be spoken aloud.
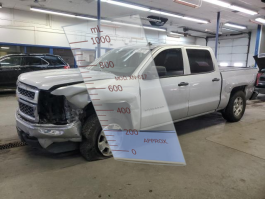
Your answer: 200 mL
